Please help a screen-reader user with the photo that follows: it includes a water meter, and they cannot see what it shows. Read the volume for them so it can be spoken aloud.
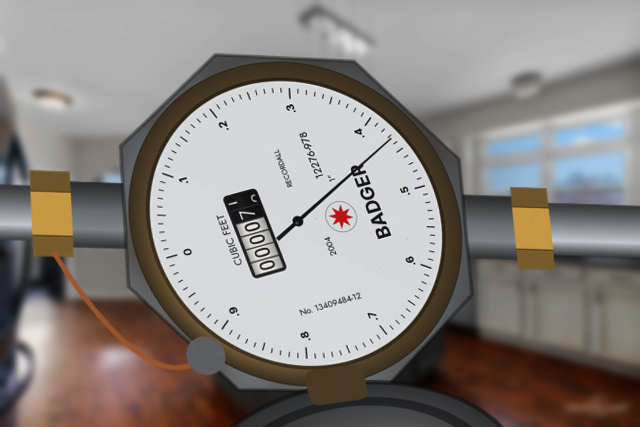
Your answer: 71.43 ft³
